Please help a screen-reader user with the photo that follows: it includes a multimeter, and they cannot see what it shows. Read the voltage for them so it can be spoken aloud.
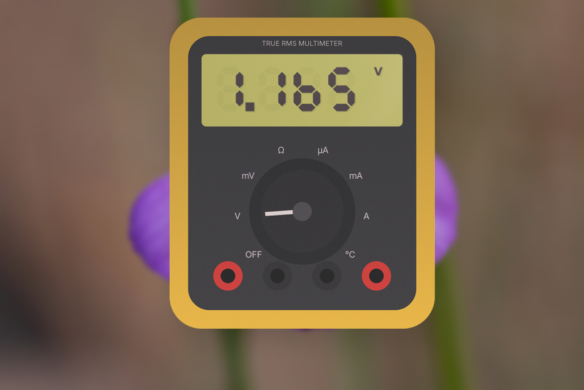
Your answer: 1.165 V
